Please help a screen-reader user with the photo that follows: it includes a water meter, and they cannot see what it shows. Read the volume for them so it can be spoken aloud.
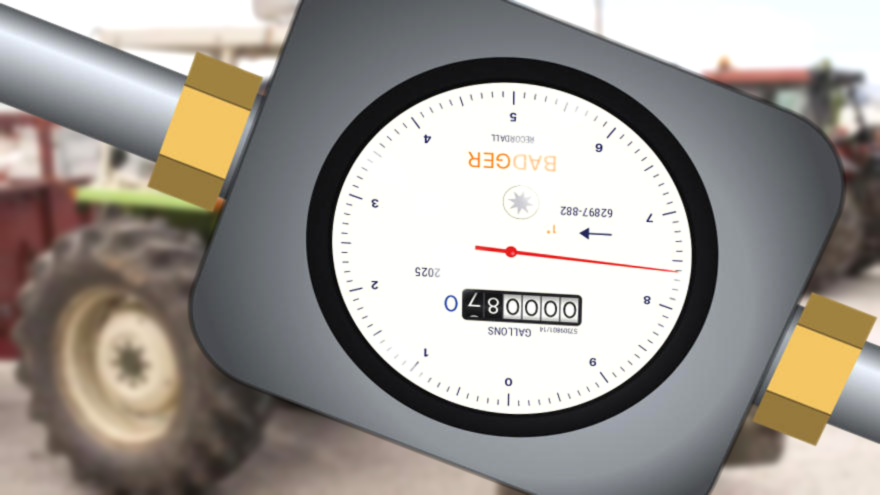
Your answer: 867.6 gal
